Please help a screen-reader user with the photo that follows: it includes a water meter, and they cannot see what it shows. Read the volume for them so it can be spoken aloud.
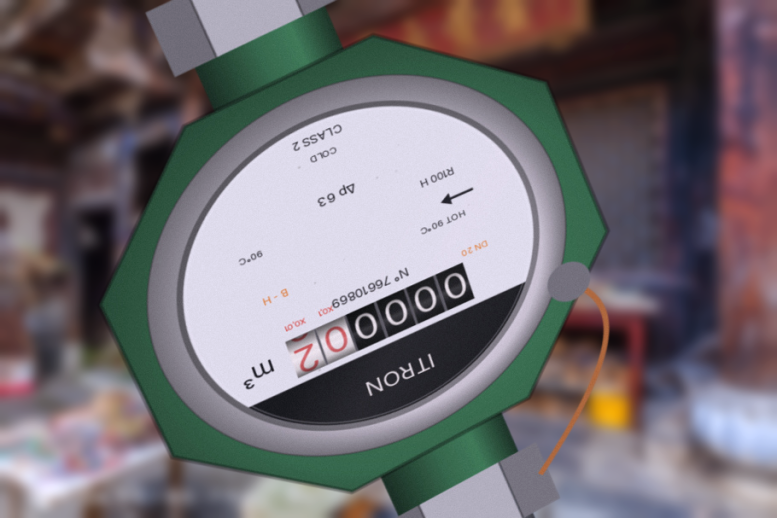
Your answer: 0.02 m³
